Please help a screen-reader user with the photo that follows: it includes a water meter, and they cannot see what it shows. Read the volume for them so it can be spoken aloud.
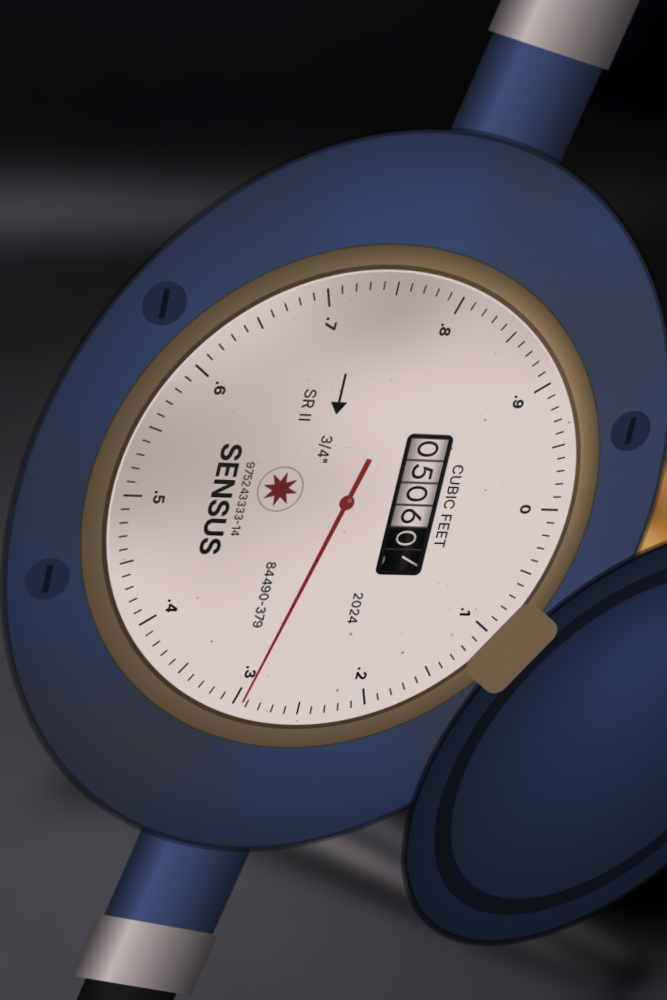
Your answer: 50607.29 ft³
